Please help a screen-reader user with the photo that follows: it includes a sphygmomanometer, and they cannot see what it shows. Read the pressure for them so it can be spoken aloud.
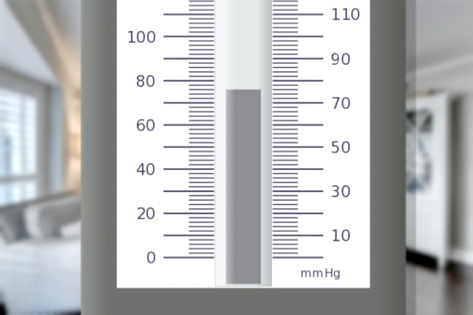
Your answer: 76 mmHg
